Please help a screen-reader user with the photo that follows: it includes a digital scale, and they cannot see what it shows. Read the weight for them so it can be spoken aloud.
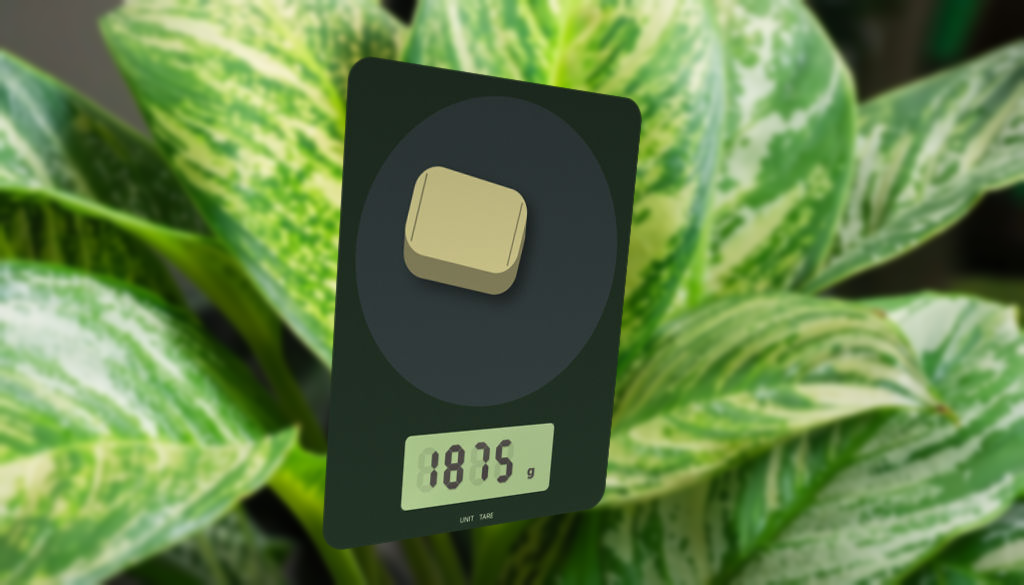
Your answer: 1875 g
